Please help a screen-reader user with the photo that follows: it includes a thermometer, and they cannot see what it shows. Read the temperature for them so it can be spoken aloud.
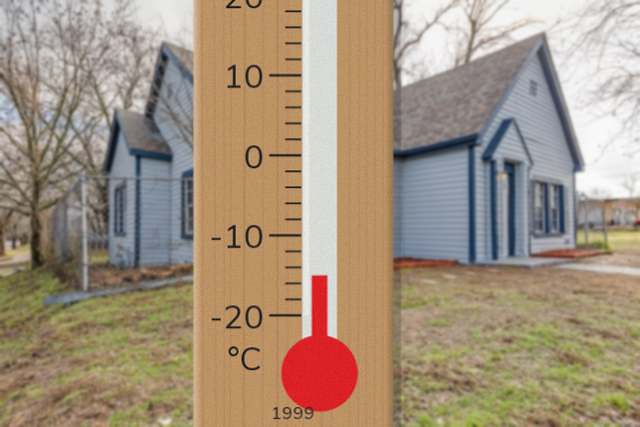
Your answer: -15 °C
